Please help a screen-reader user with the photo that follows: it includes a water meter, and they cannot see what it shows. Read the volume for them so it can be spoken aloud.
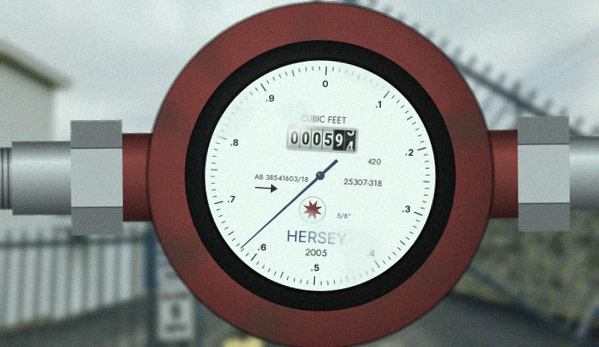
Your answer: 593.62 ft³
